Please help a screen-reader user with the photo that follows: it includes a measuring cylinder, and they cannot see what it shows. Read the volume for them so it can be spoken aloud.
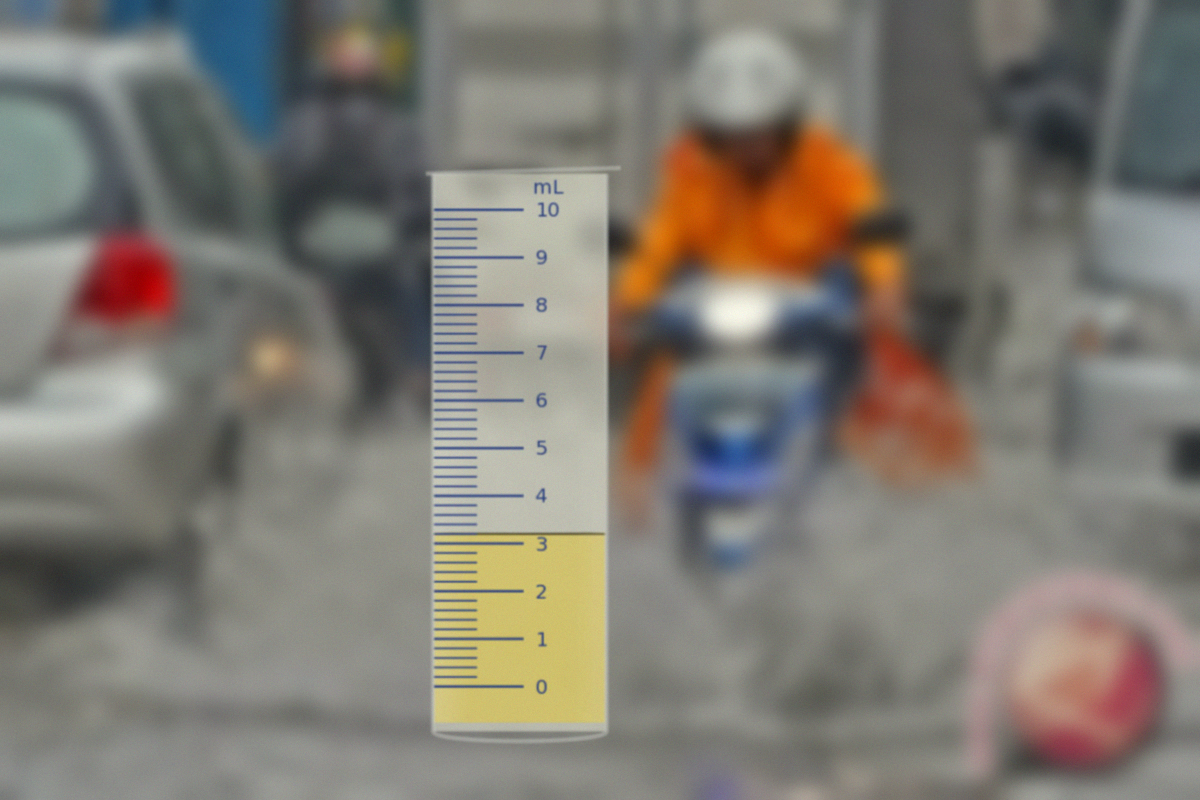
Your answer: 3.2 mL
